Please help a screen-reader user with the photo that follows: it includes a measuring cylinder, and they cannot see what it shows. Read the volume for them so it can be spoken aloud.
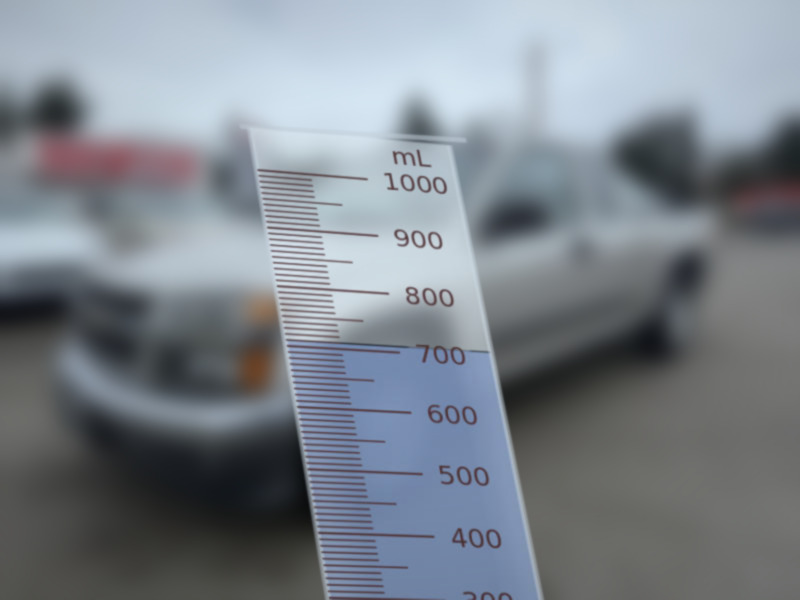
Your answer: 710 mL
